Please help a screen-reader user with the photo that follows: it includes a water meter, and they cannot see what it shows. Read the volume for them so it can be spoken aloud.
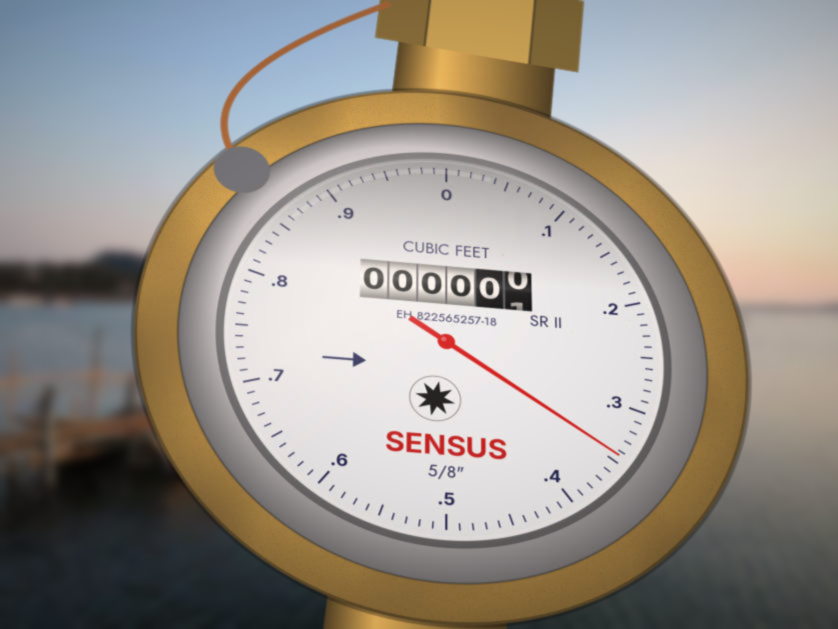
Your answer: 0.34 ft³
